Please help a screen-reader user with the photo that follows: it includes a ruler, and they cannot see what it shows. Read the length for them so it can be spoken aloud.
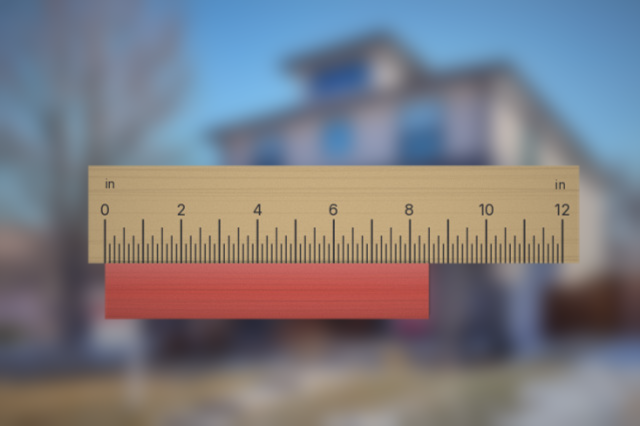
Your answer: 8.5 in
